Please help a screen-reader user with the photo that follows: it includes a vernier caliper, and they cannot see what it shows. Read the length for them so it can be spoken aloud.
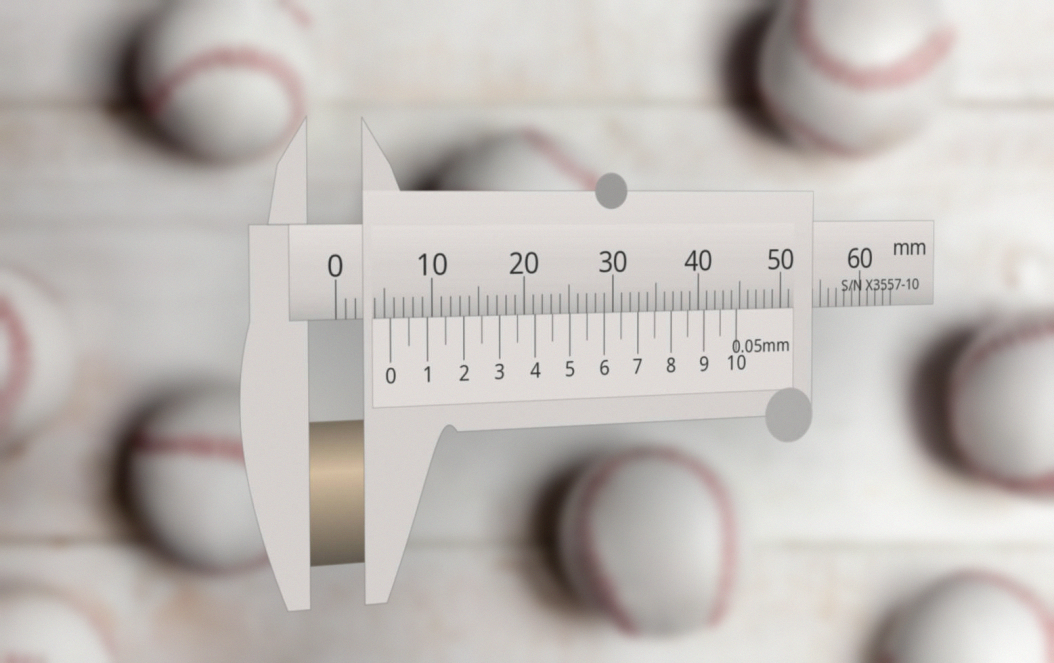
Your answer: 5.6 mm
